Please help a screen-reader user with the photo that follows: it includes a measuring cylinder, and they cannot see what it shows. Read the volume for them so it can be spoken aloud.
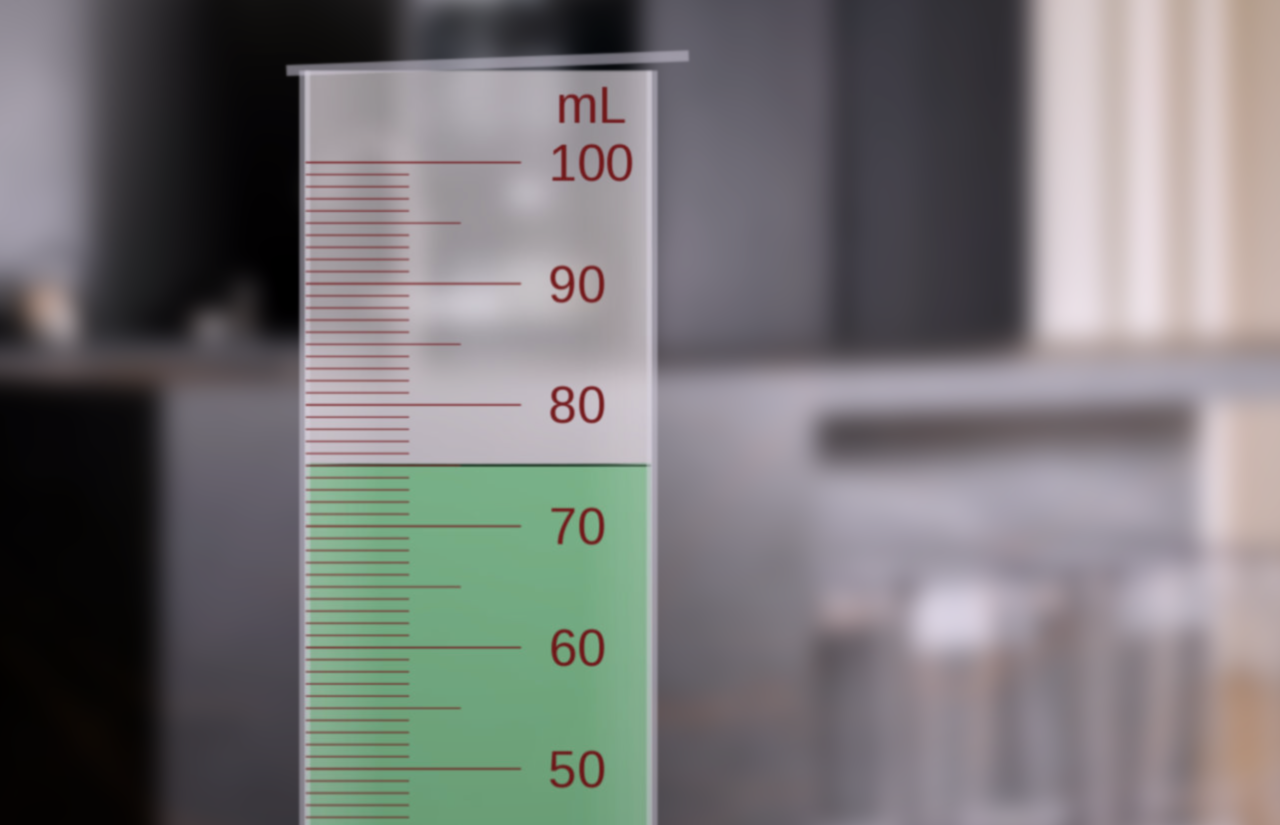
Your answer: 75 mL
